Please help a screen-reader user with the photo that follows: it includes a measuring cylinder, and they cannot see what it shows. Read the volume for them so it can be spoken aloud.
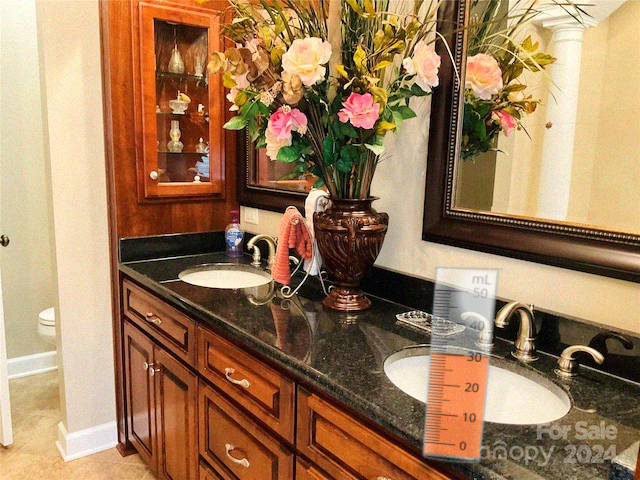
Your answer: 30 mL
